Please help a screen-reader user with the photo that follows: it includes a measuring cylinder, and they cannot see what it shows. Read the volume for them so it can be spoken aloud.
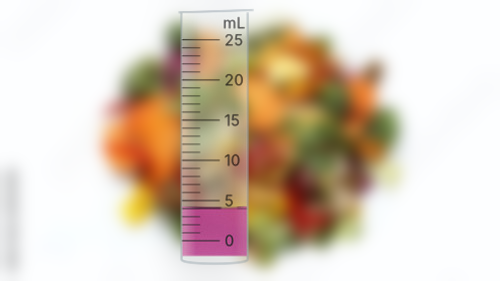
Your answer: 4 mL
